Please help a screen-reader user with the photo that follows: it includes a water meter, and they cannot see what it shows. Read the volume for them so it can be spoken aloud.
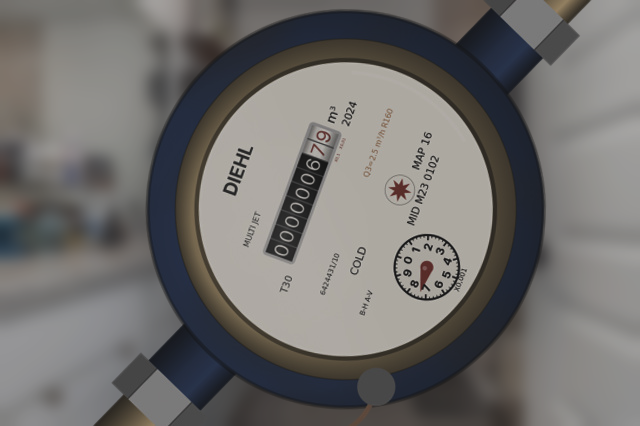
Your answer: 6.797 m³
